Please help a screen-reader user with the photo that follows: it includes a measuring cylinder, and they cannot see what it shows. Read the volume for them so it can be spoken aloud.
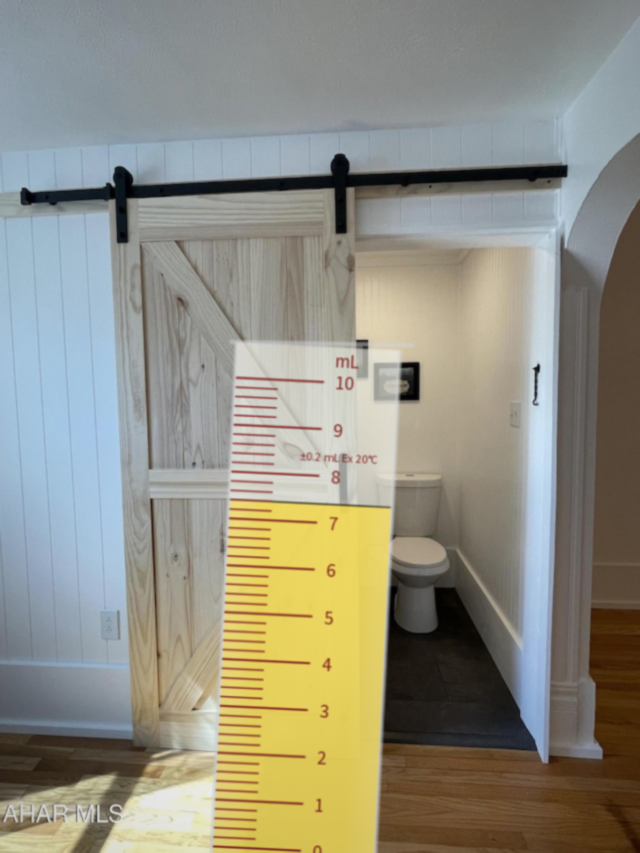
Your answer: 7.4 mL
